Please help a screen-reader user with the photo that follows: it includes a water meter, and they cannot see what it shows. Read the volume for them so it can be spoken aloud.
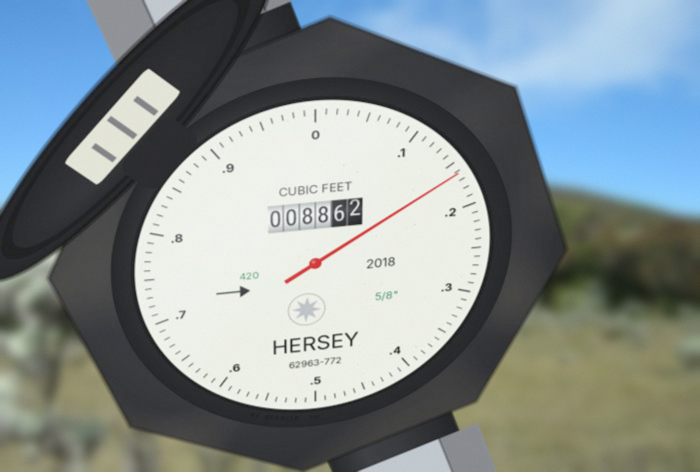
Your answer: 8862.16 ft³
